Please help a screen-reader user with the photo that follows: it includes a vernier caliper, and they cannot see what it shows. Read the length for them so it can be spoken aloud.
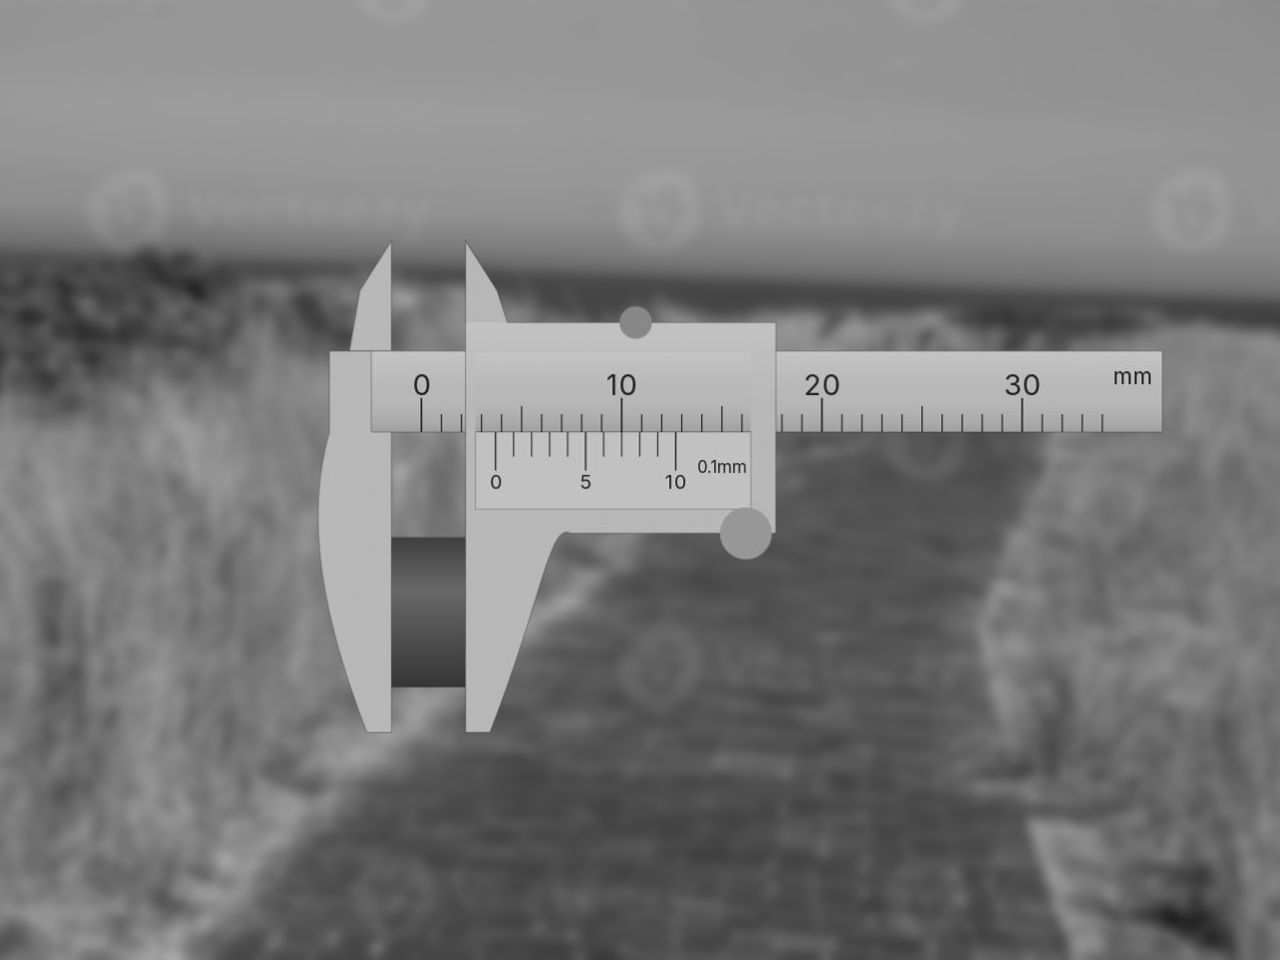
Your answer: 3.7 mm
